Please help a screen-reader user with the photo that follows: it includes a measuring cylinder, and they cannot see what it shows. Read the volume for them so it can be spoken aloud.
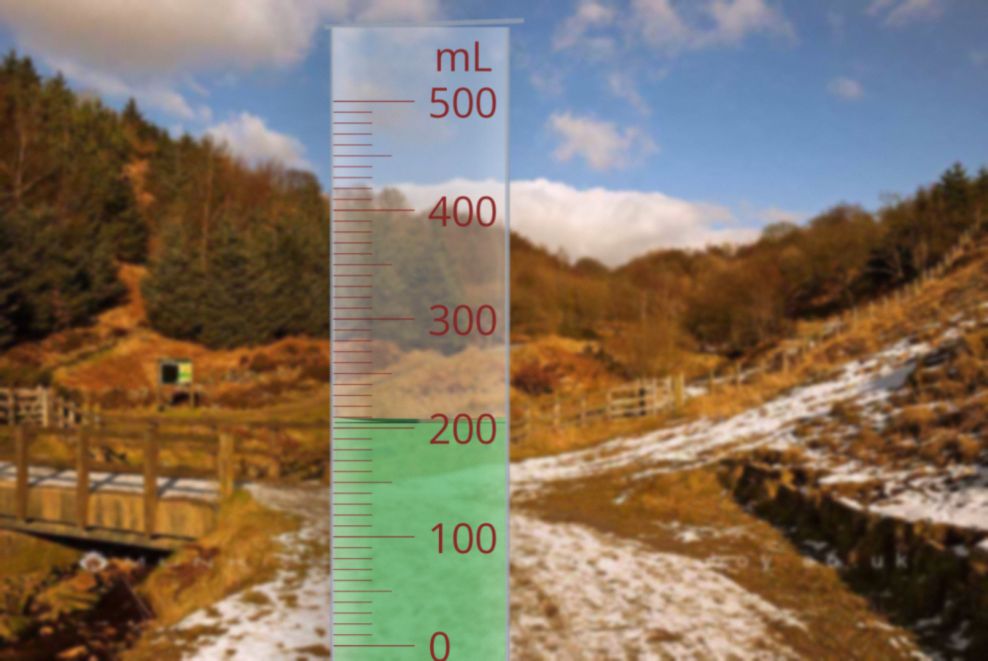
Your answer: 205 mL
